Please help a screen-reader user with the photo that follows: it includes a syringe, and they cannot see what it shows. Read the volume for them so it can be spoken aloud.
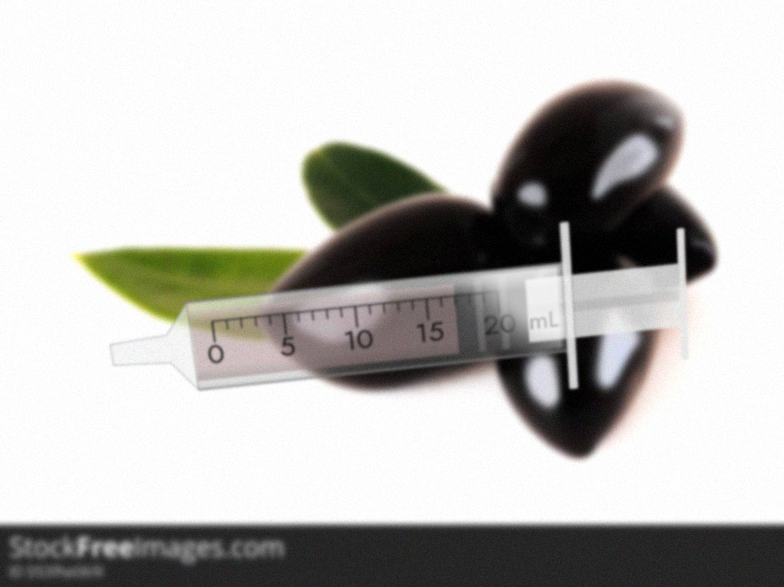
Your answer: 17 mL
